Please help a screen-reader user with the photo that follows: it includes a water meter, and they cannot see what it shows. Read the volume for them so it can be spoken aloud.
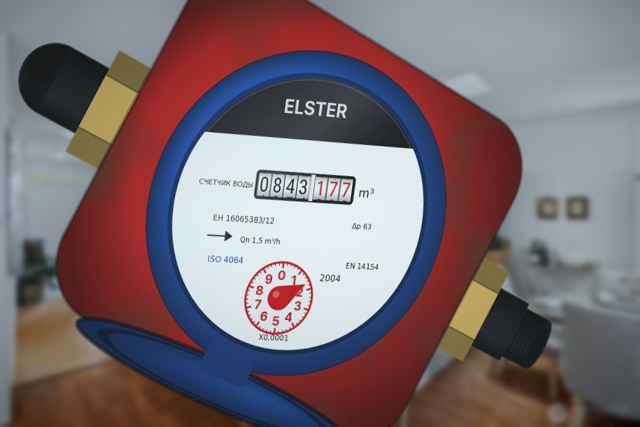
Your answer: 843.1771 m³
